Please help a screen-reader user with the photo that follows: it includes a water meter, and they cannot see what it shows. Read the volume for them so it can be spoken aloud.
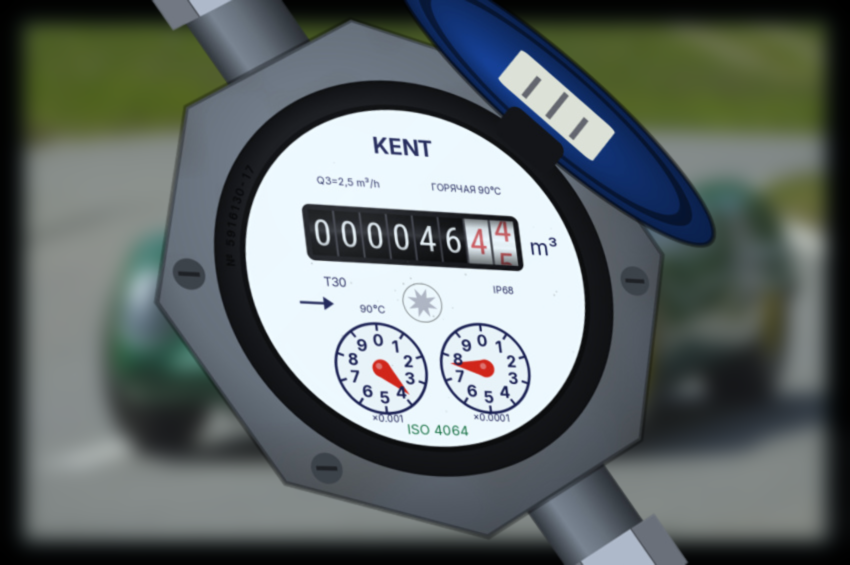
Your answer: 46.4437 m³
